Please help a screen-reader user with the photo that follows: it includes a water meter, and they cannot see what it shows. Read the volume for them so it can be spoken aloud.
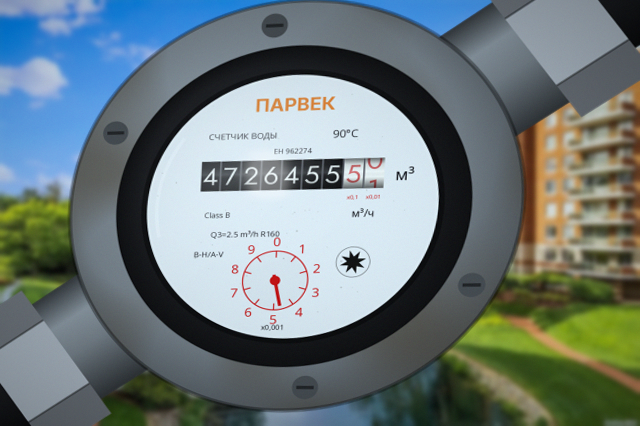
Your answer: 4726455.504 m³
